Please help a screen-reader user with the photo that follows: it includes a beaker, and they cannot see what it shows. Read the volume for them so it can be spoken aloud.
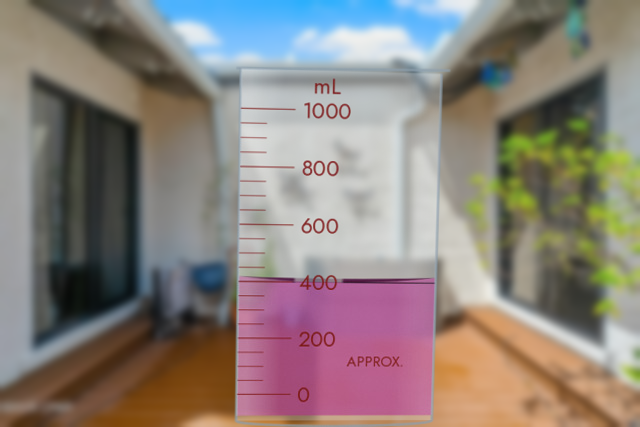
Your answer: 400 mL
